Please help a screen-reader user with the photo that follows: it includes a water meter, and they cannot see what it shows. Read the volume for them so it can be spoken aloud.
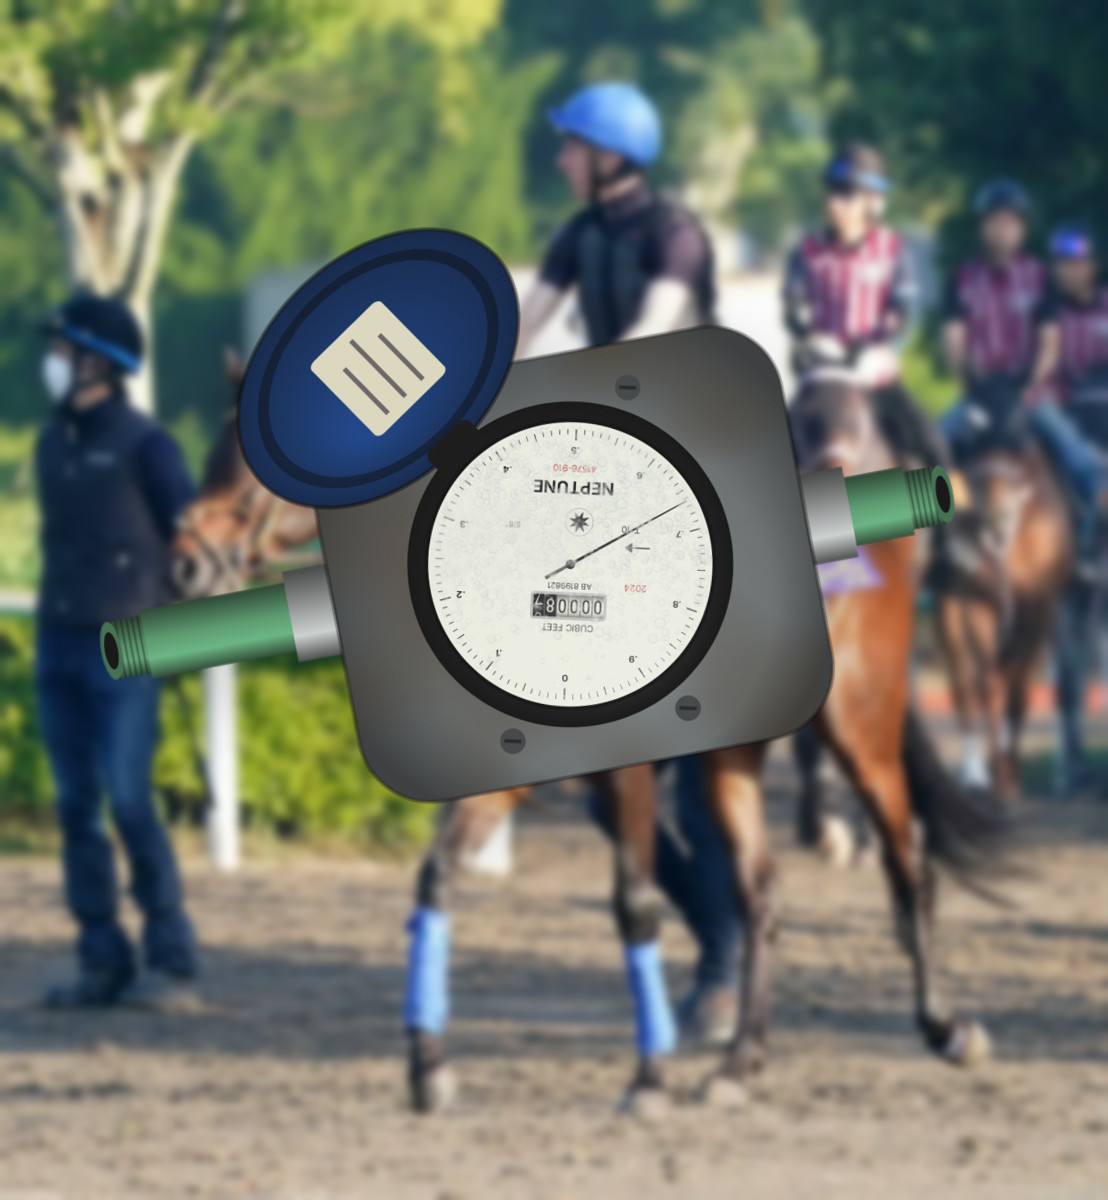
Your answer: 86.66 ft³
